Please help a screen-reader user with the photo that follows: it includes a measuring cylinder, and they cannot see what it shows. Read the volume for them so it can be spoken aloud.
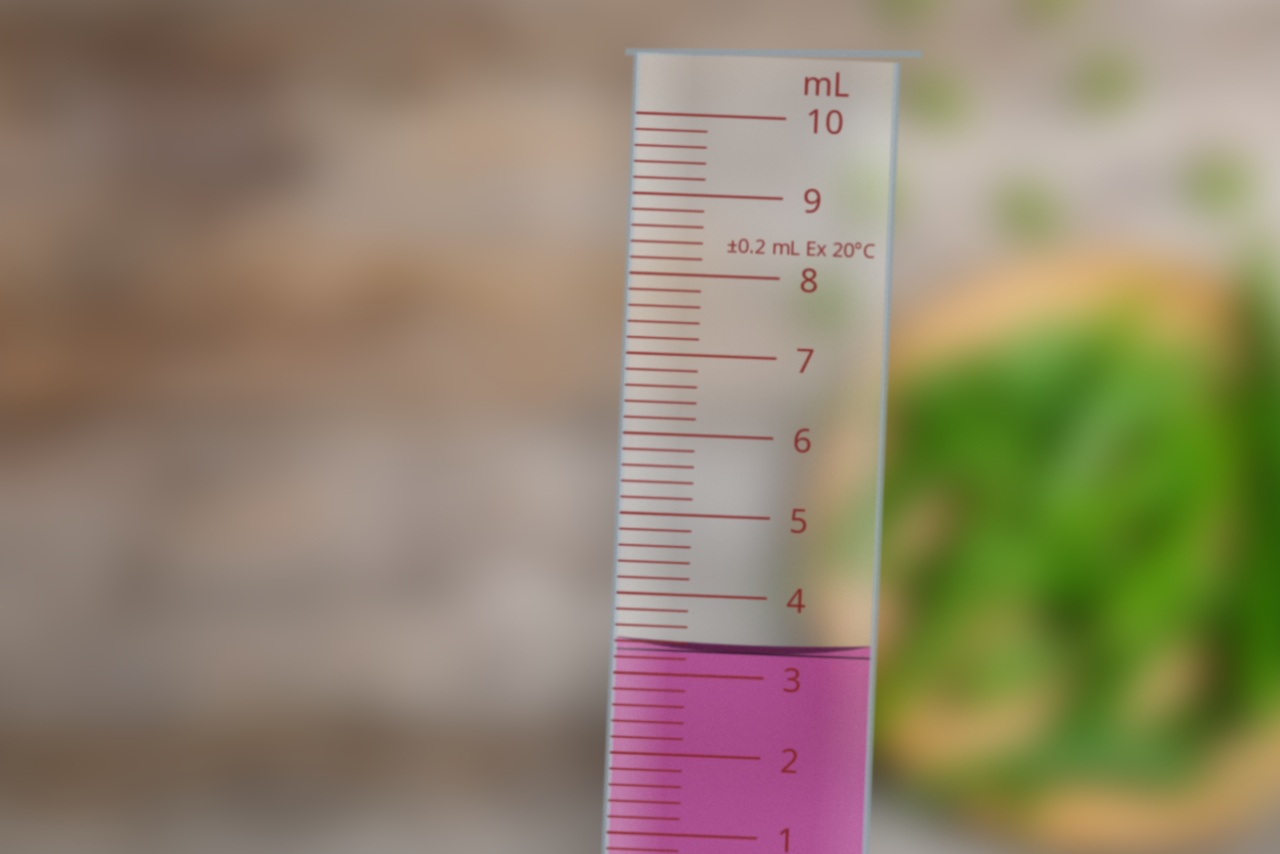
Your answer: 3.3 mL
